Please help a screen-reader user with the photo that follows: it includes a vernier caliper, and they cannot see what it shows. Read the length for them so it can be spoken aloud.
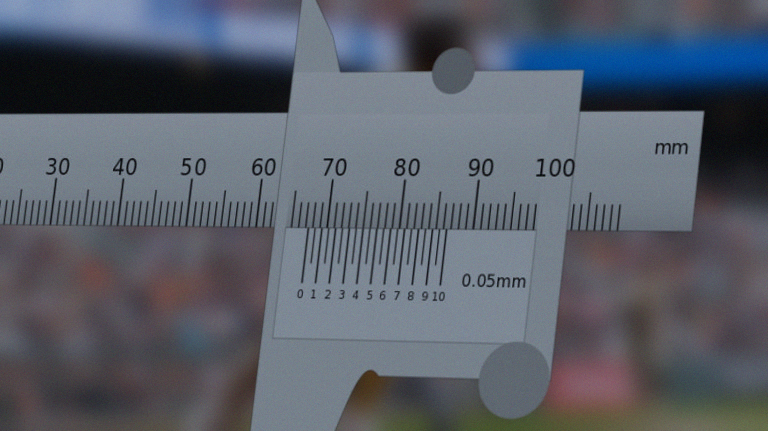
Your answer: 67.4 mm
